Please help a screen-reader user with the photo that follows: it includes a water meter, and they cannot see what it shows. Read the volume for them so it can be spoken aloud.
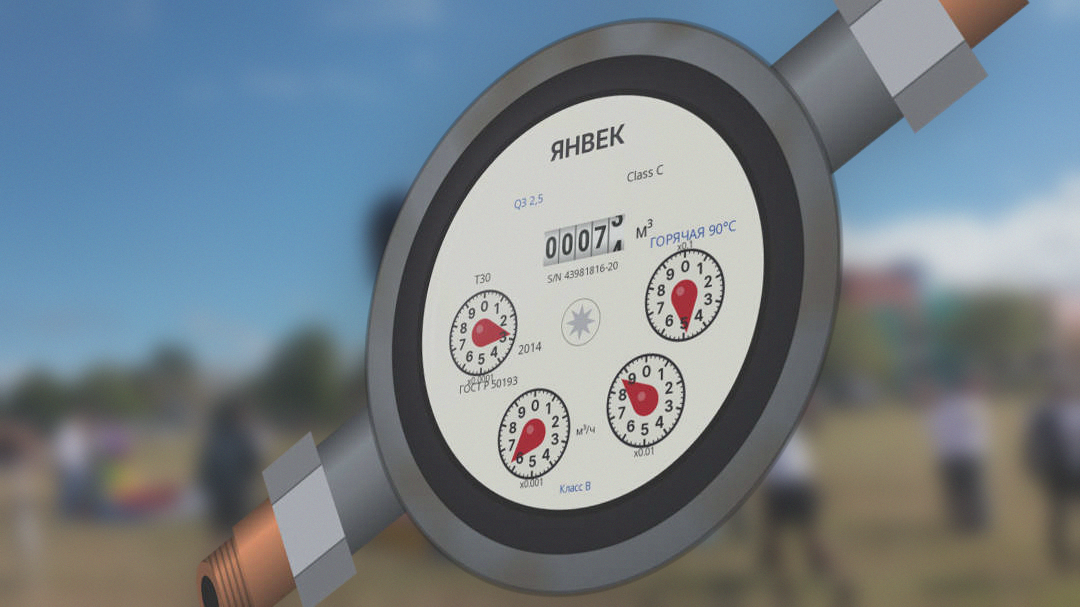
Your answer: 73.4862 m³
